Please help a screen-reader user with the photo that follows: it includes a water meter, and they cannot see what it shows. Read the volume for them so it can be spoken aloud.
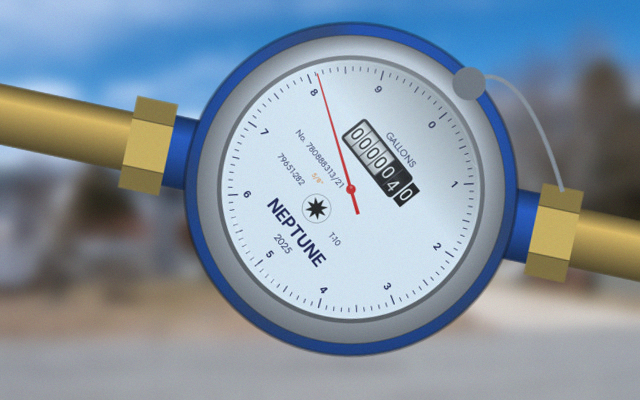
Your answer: 38.1 gal
